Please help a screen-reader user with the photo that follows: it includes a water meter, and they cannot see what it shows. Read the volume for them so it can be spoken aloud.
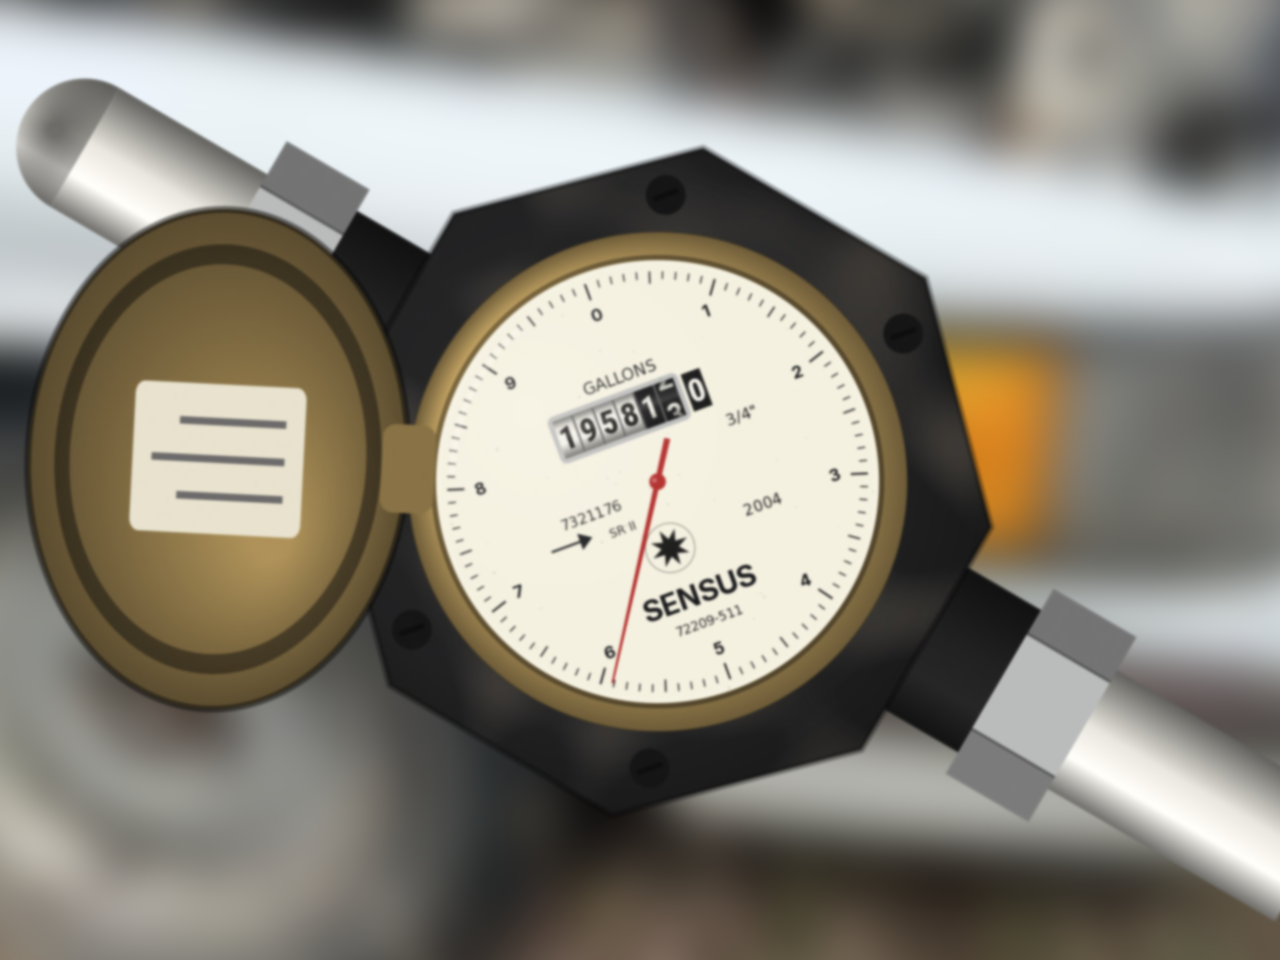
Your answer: 1958125.9 gal
